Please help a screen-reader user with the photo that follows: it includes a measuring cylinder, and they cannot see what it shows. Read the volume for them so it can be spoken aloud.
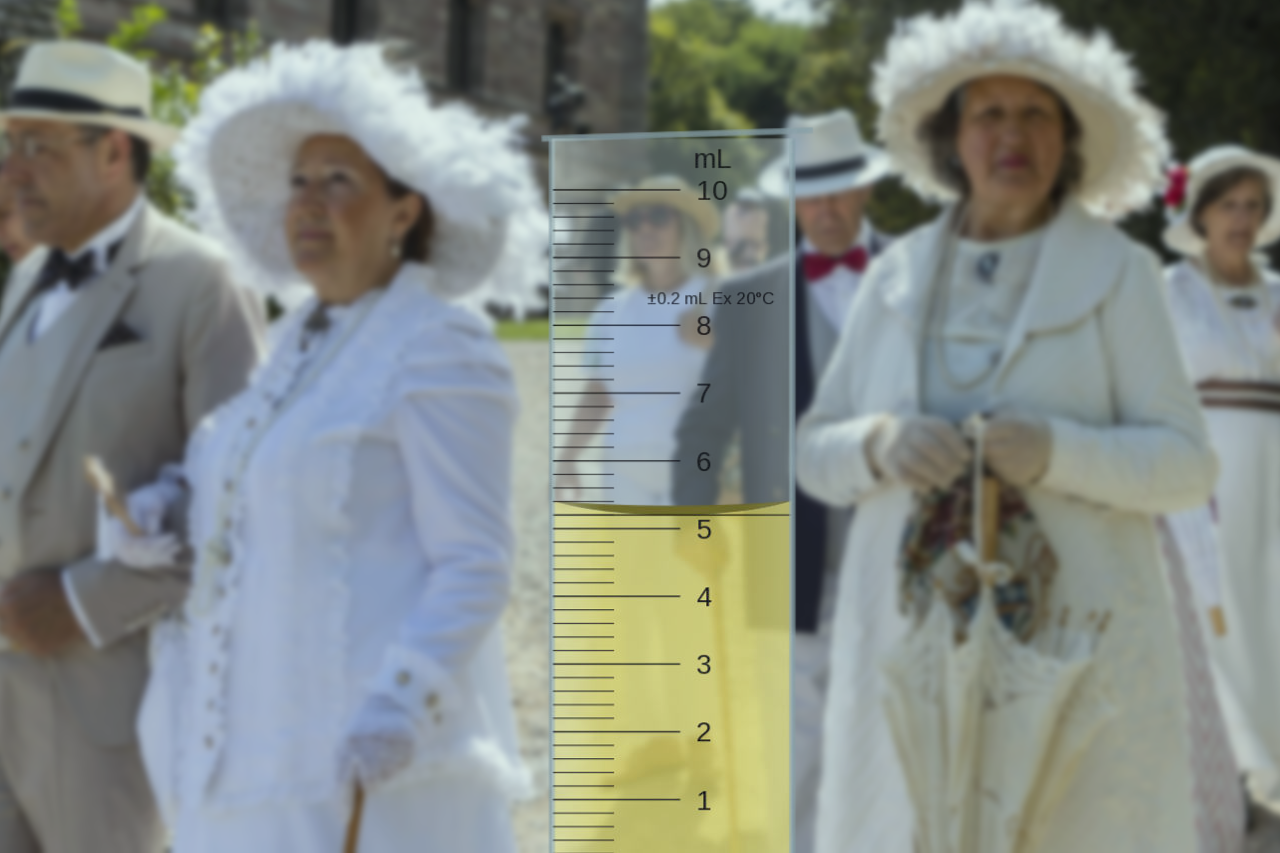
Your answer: 5.2 mL
